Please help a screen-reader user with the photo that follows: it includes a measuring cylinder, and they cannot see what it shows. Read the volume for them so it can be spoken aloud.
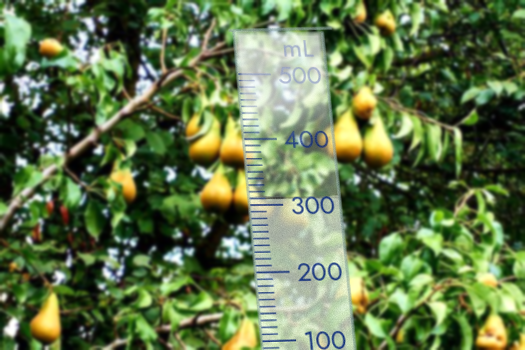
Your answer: 310 mL
